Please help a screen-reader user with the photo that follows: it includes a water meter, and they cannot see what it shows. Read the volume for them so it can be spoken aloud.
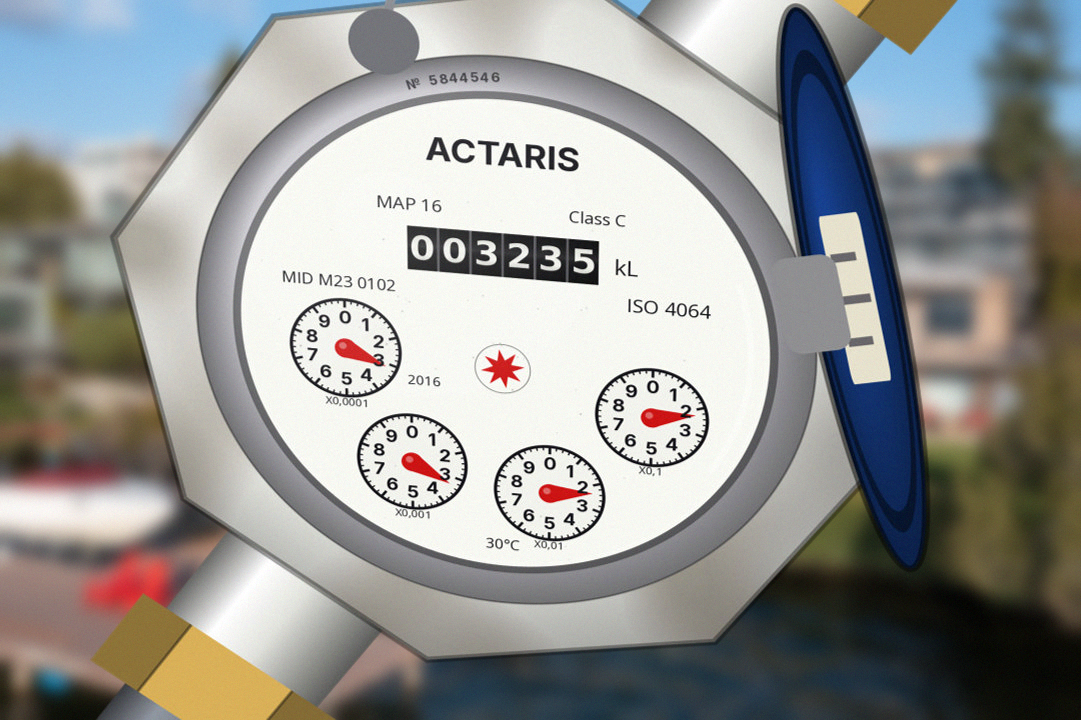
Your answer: 3235.2233 kL
